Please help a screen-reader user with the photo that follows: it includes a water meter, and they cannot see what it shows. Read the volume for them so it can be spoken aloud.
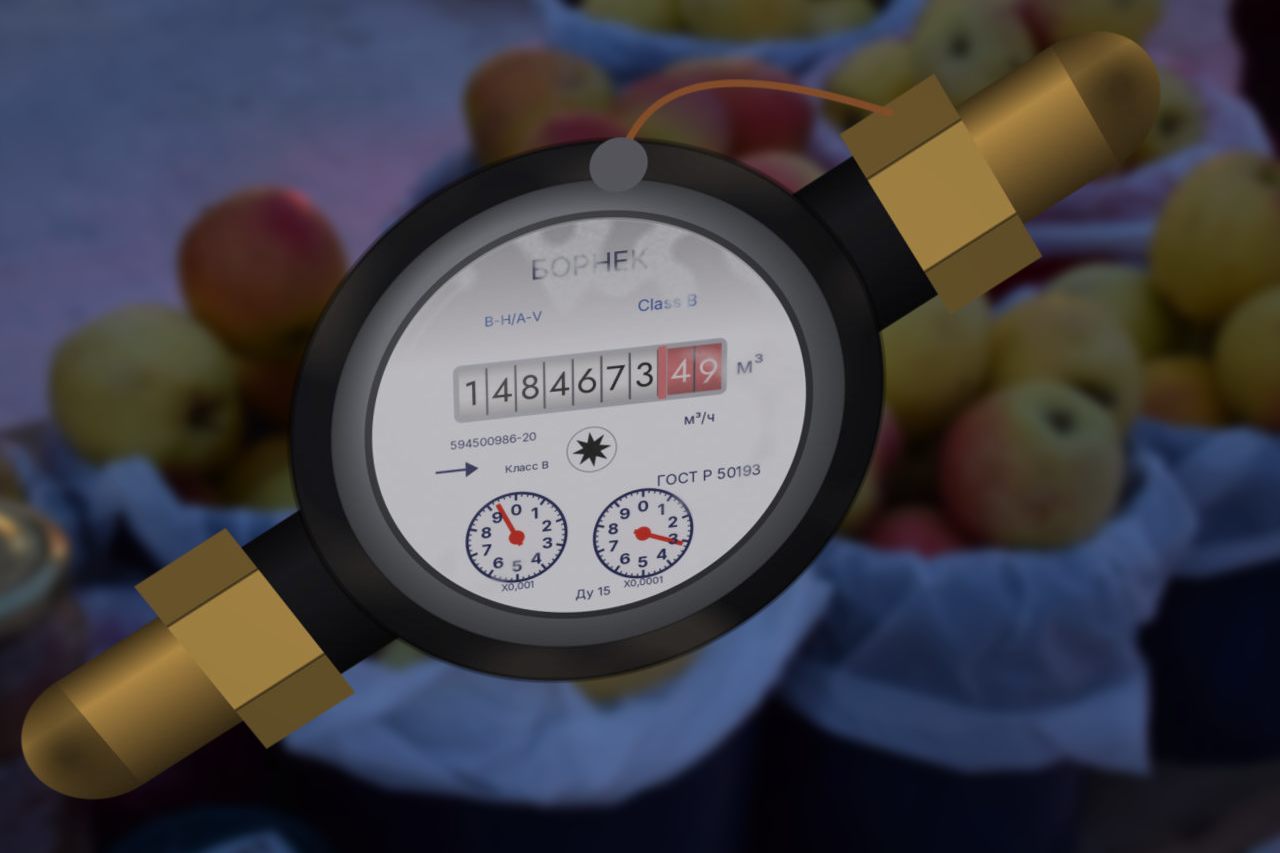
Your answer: 1484673.4893 m³
